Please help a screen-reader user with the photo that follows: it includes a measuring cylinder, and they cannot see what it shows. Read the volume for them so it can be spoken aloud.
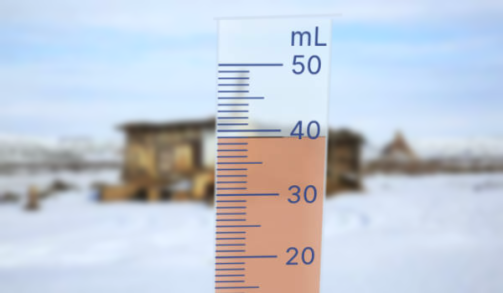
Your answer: 39 mL
